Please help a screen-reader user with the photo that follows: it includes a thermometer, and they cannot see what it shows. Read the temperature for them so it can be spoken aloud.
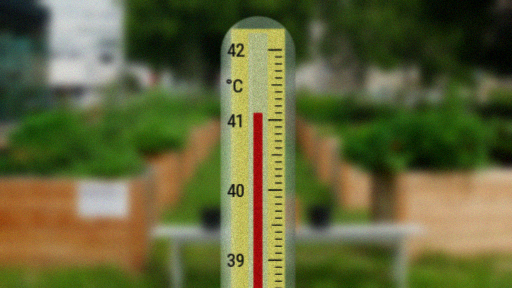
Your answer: 41.1 °C
